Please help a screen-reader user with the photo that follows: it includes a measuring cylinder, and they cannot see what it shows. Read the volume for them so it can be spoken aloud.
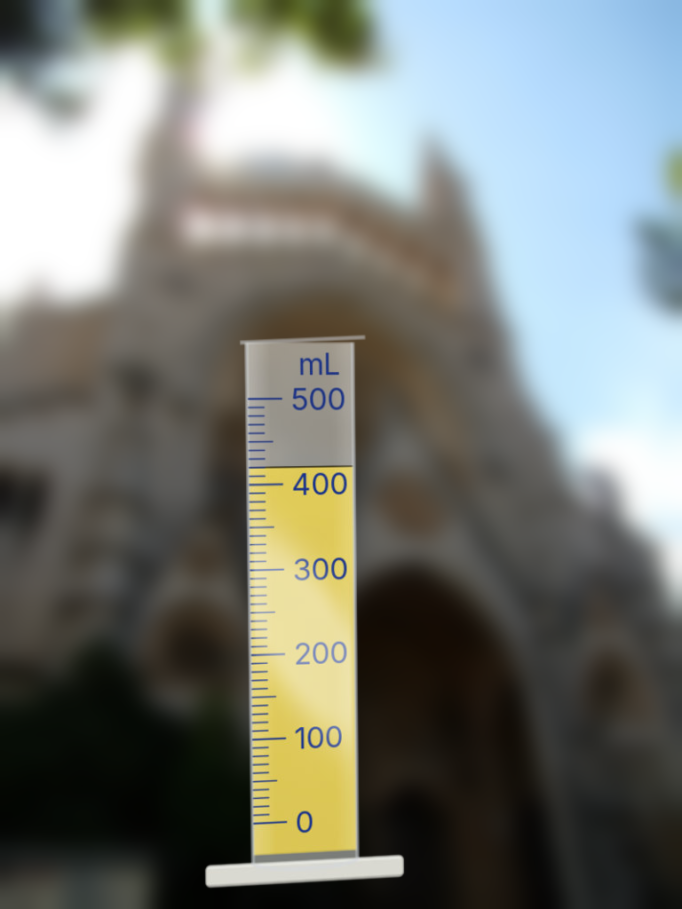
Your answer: 420 mL
